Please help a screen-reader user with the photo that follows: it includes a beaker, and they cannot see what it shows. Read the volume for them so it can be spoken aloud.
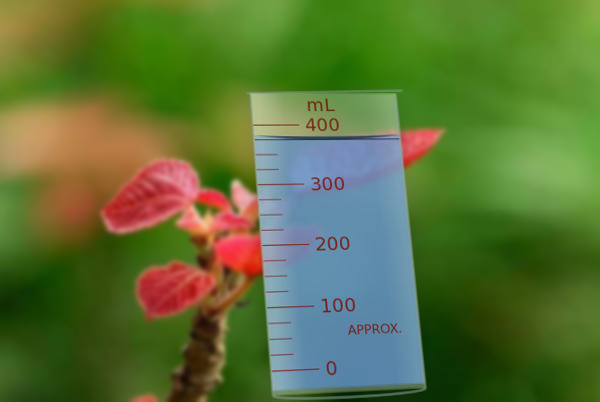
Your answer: 375 mL
